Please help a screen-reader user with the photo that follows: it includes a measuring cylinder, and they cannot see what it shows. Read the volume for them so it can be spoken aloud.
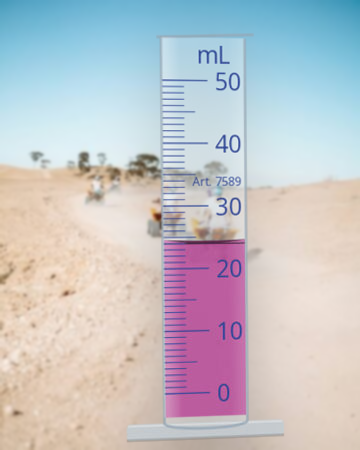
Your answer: 24 mL
